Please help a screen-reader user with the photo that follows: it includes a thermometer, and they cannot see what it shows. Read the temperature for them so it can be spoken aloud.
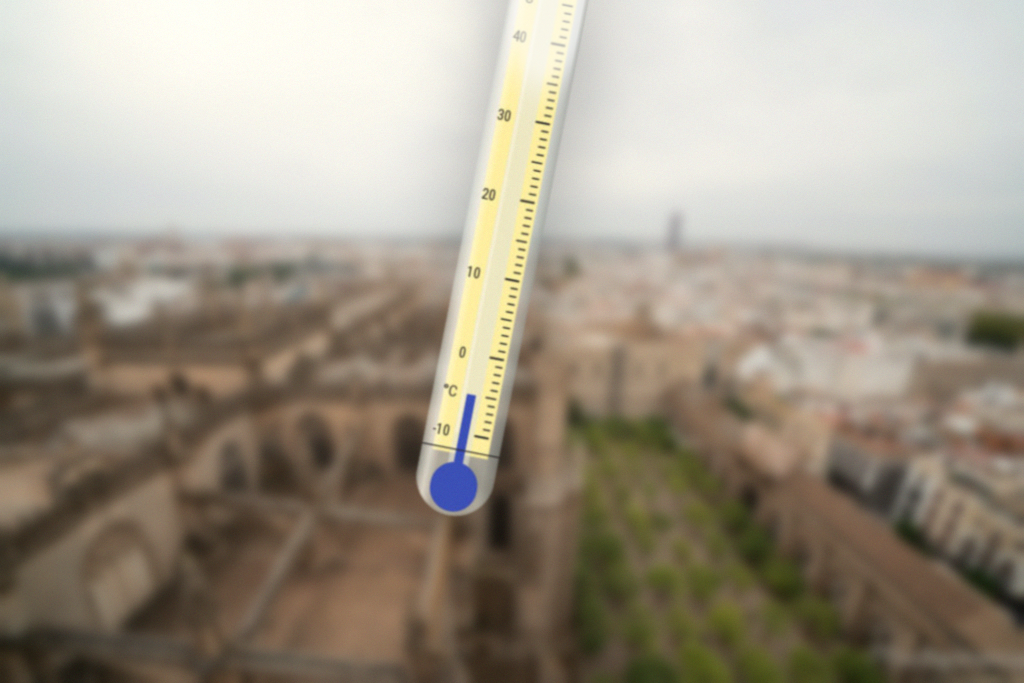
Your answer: -5 °C
